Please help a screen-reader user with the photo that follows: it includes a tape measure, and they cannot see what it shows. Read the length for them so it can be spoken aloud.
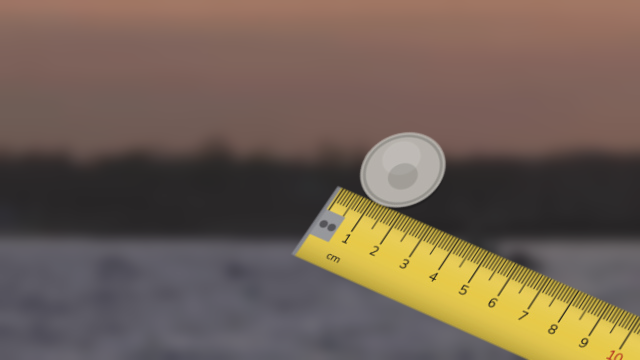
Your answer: 2.5 cm
